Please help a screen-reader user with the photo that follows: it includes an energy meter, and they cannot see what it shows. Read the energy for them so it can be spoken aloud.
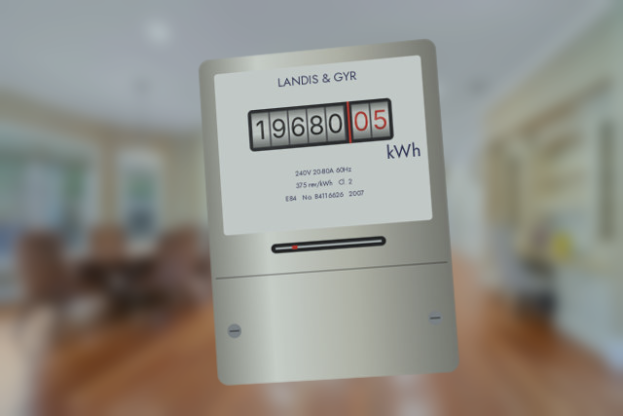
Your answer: 19680.05 kWh
